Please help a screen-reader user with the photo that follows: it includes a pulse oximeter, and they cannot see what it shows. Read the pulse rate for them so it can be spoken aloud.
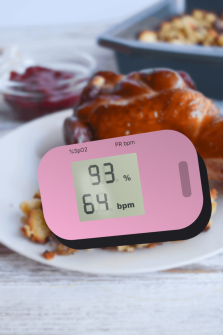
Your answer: 64 bpm
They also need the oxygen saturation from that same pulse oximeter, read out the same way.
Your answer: 93 %
